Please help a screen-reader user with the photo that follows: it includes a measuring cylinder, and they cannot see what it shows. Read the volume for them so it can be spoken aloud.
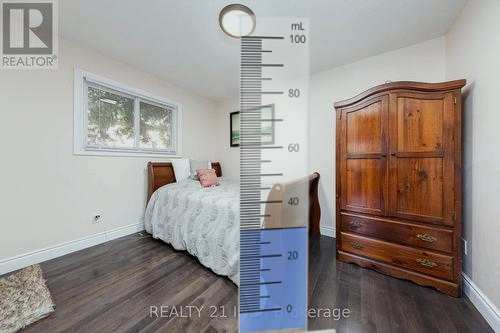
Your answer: 30 mL
